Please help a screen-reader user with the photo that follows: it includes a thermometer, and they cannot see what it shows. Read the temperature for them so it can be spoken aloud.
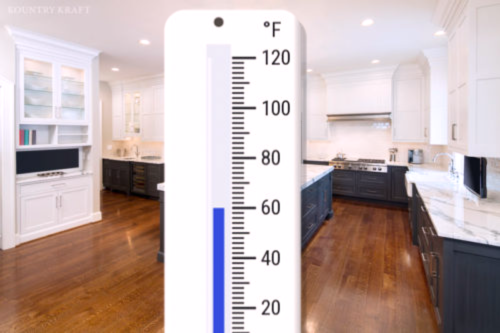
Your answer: 60 °F
